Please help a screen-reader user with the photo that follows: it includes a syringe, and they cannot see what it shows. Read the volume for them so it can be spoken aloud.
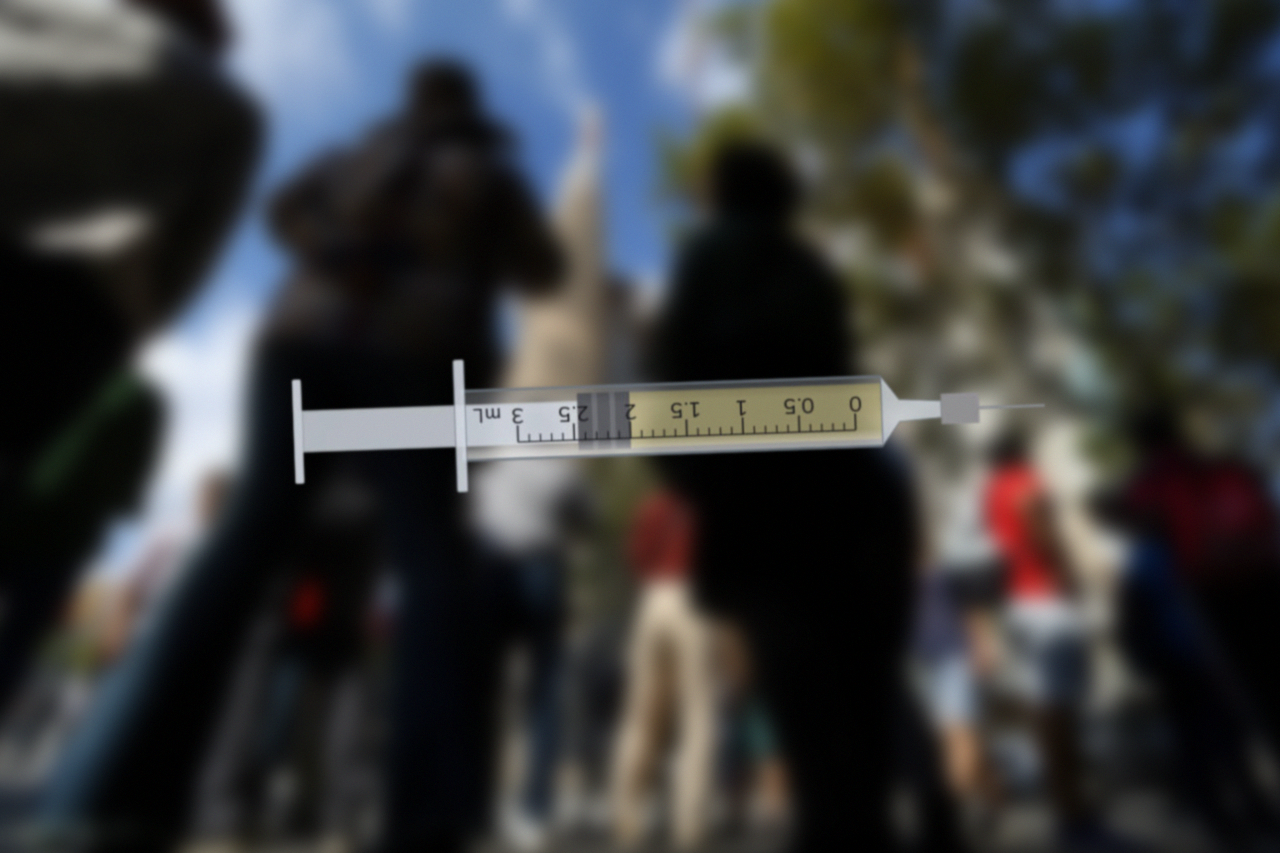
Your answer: 2 mL
